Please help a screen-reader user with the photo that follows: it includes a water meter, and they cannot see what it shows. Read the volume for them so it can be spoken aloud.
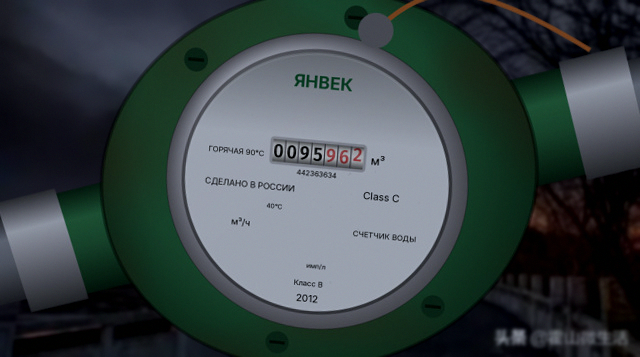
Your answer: 95.962 m³
